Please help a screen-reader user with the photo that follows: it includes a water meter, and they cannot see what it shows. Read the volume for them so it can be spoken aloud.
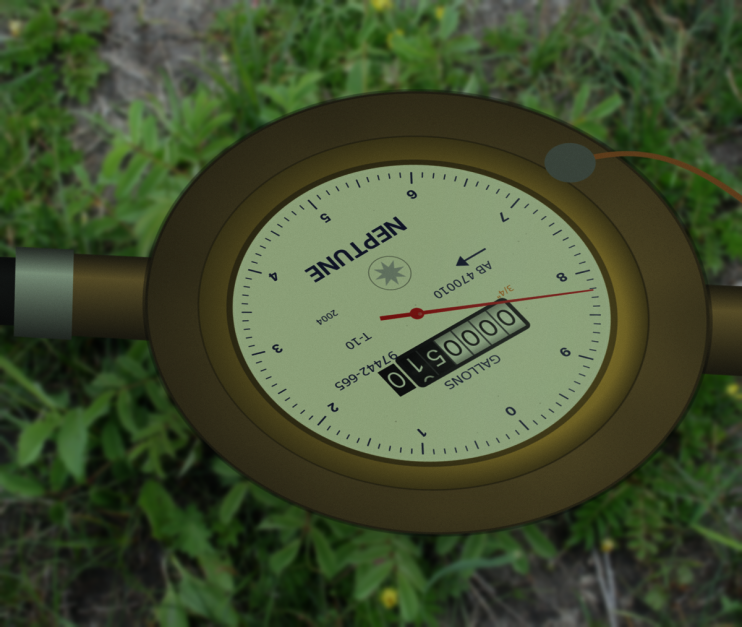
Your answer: 508.2 gal
